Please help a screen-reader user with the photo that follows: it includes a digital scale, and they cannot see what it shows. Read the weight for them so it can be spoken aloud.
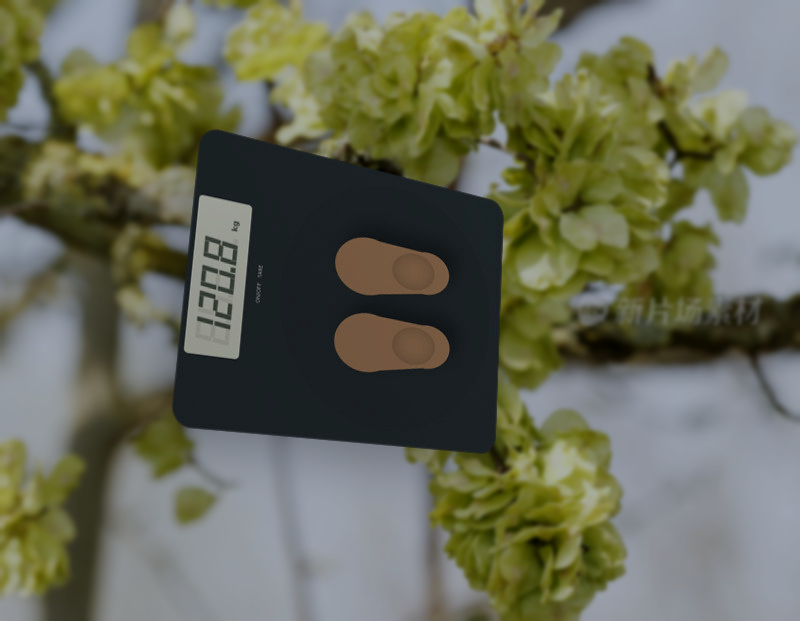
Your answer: 120.8 kg
